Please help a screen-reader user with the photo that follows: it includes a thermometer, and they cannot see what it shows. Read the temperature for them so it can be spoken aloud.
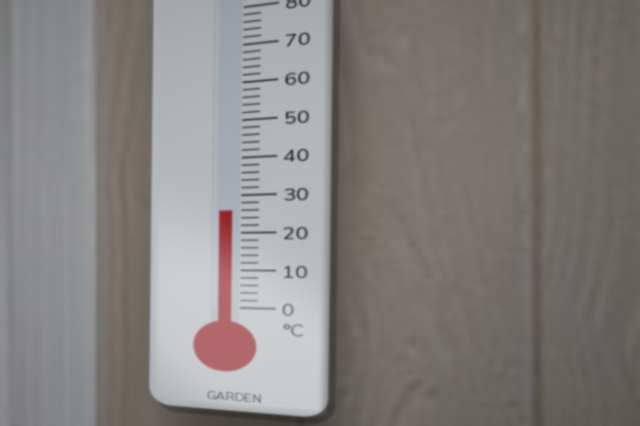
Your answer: 26 °C
